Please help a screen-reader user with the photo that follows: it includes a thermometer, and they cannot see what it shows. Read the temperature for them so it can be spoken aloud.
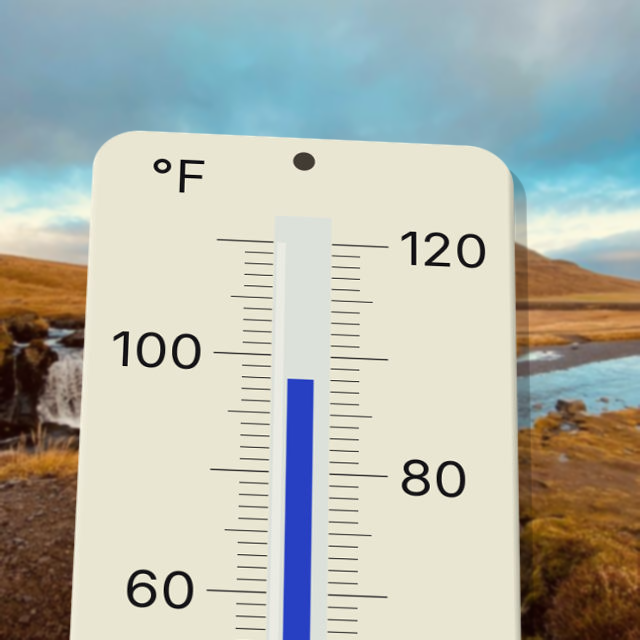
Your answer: 96 °F
